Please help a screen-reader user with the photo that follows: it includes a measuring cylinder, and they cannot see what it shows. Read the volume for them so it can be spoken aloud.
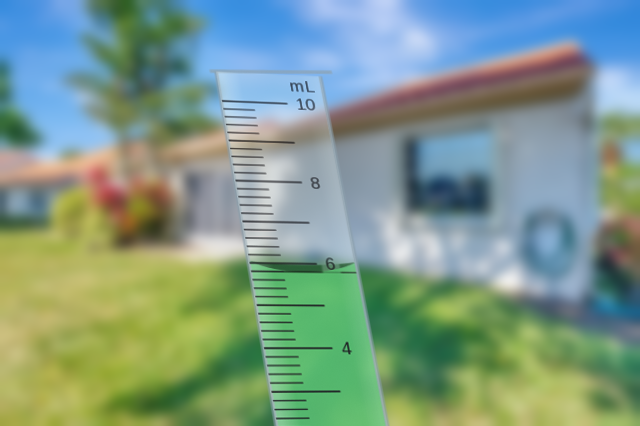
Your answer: 5.8 mL
